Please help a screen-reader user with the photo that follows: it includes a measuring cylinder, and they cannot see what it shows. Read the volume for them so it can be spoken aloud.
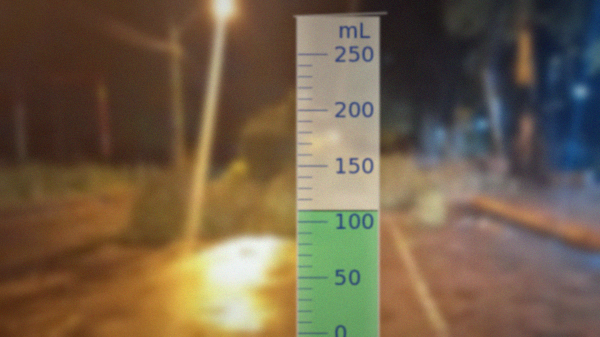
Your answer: 110 mL
